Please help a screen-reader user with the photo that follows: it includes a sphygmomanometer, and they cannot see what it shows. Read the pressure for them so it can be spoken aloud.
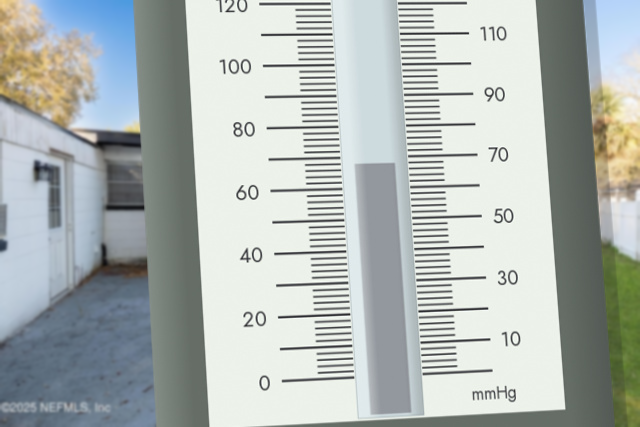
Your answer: 68 mmHg
